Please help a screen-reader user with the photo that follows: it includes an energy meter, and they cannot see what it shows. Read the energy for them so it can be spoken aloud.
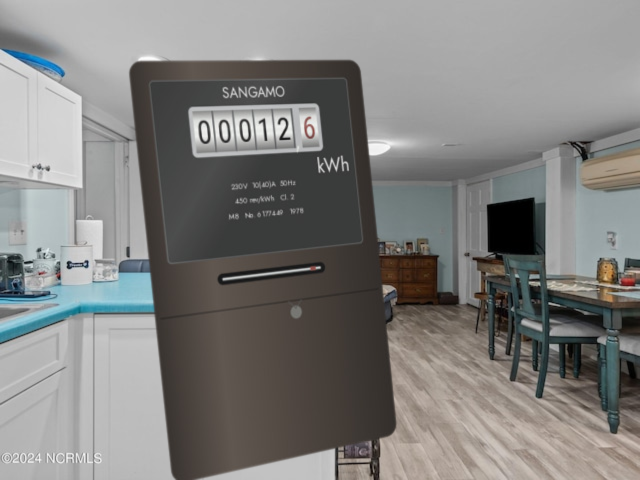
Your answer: 12.6 kWh
